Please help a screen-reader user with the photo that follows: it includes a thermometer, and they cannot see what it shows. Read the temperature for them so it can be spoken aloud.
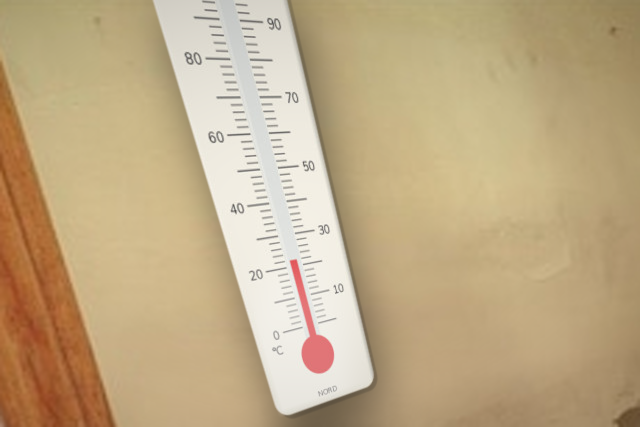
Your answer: 22 °C
